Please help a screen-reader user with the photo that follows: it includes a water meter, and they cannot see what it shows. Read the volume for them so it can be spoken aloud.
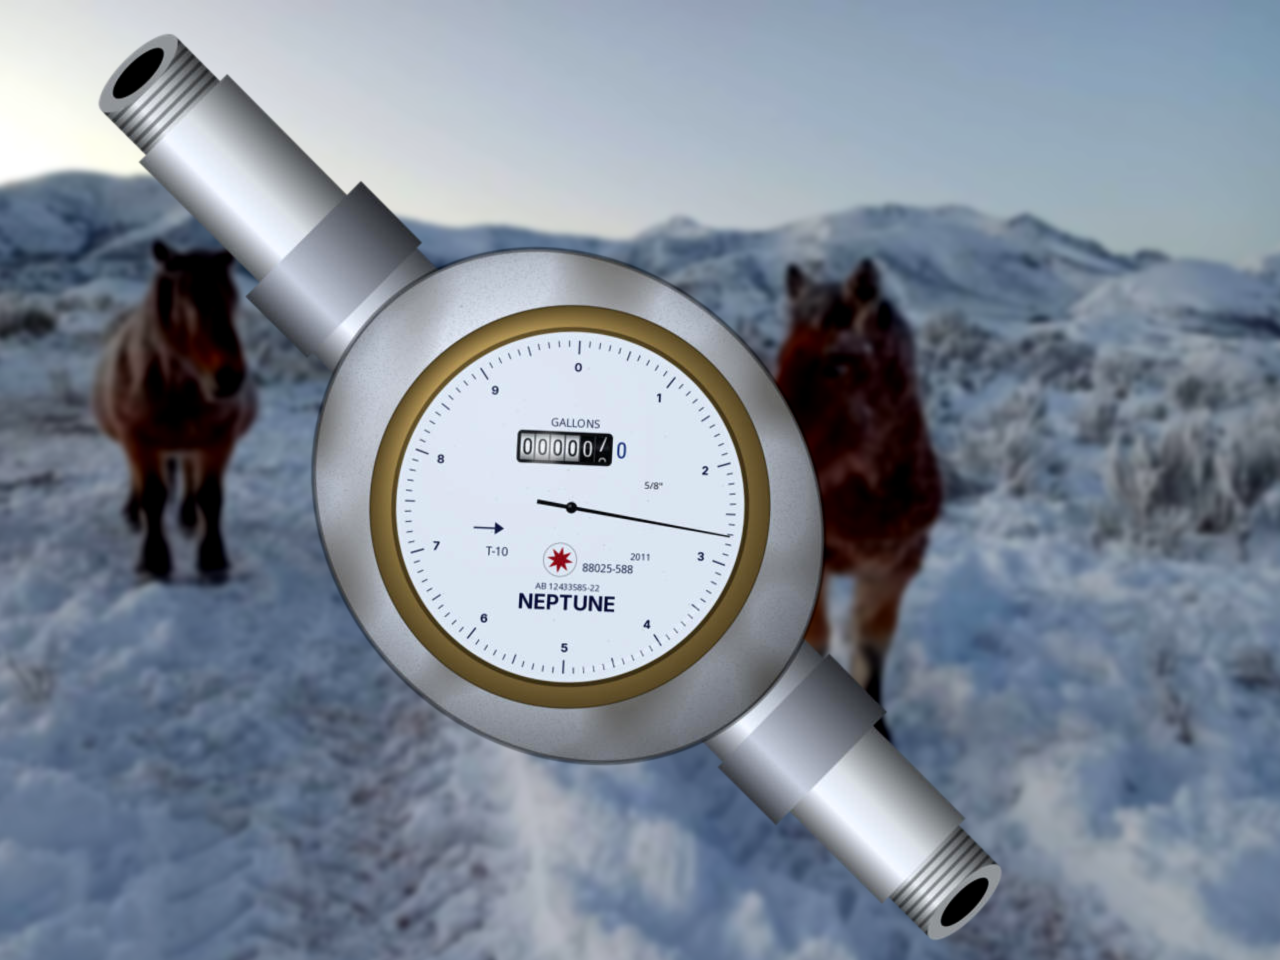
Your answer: 72.7 gal
